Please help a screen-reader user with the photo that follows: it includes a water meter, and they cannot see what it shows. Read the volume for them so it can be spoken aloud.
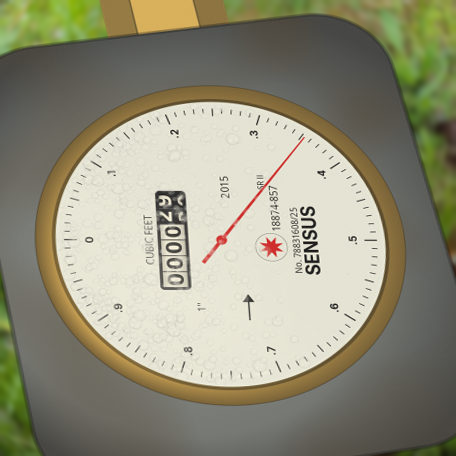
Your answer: 29.35 ft³
